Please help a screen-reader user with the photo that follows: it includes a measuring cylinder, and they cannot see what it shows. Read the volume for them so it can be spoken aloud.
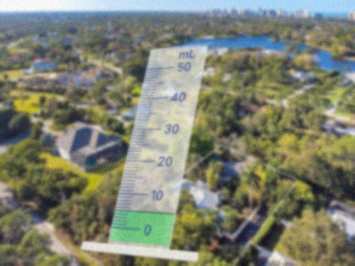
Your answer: 5 mL
